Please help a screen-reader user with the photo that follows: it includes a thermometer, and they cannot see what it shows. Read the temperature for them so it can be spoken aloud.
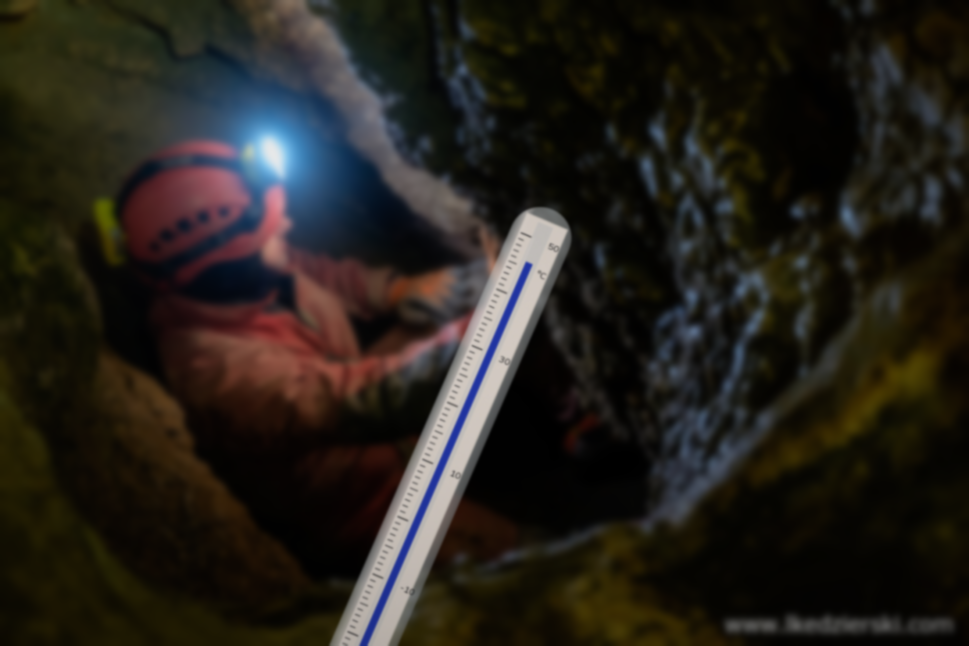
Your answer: 46 °C
